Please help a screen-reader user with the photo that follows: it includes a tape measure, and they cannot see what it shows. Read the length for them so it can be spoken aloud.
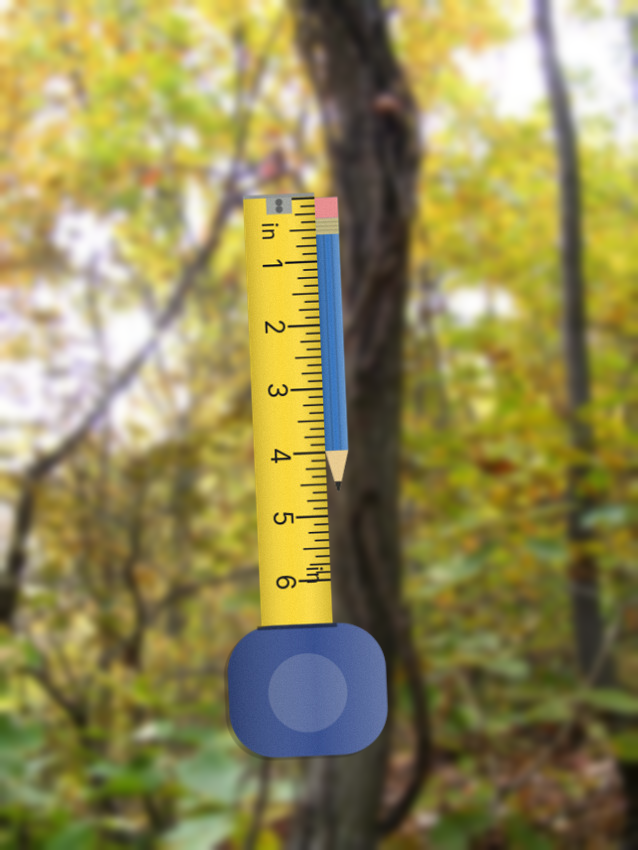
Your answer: 4.625 in
